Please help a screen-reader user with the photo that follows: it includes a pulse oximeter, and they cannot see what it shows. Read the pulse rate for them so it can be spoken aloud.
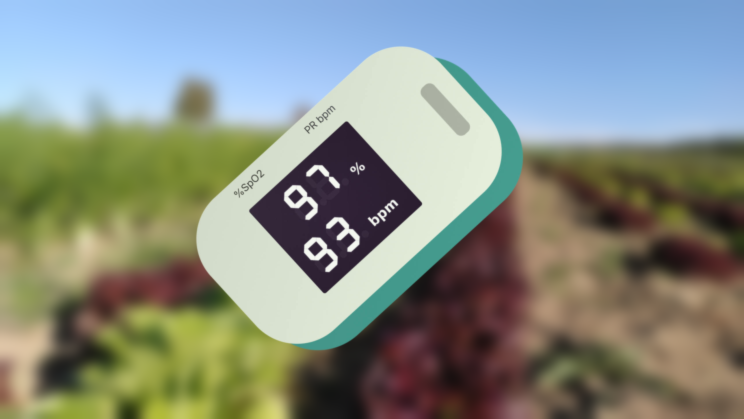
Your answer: 93 bpm
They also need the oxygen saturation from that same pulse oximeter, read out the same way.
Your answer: 97 %
